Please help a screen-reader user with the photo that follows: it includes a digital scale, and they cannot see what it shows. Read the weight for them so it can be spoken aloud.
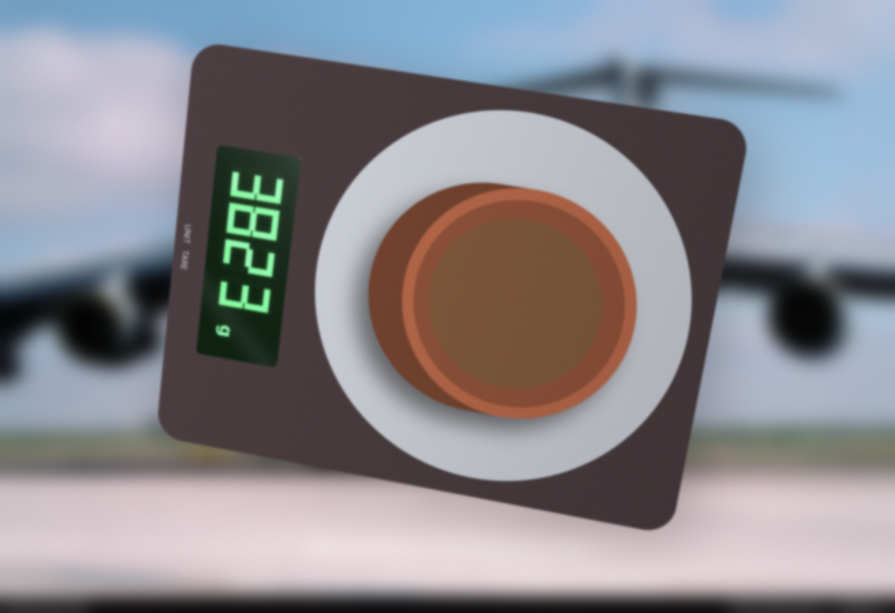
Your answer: 3823 g
